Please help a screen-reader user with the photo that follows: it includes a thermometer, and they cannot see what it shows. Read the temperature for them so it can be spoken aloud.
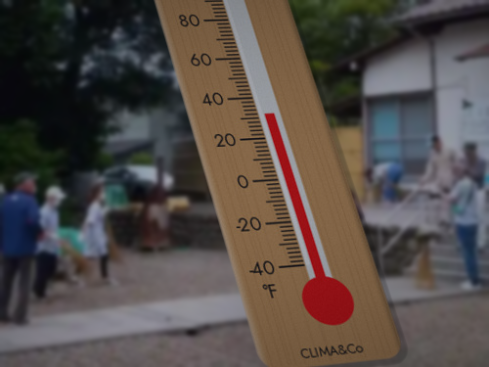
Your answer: 32 °F
